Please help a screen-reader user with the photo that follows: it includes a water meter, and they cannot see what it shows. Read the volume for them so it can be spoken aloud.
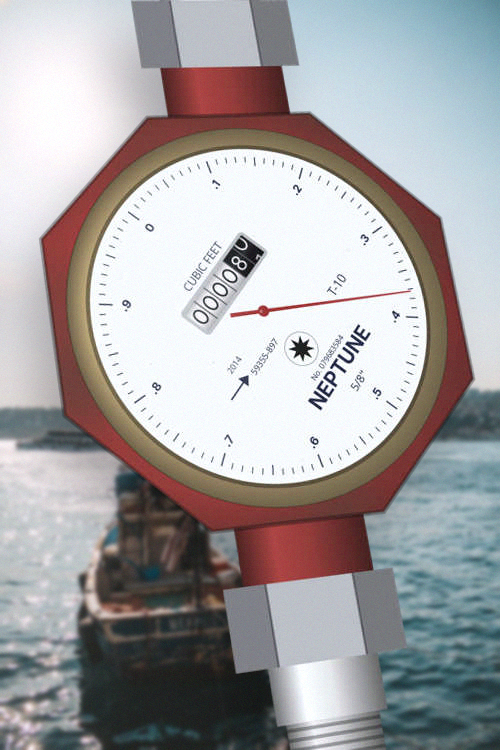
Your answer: 80.37 ft³
